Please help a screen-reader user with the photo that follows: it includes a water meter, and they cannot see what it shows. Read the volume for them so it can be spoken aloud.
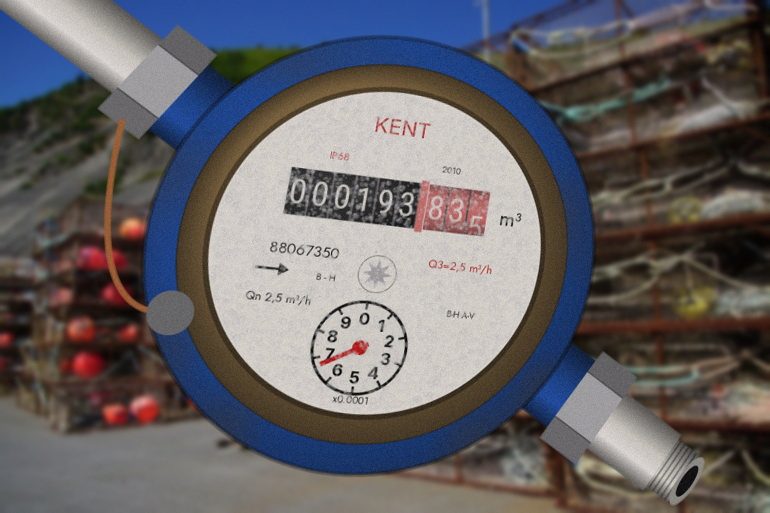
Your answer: 193.8346 m³
